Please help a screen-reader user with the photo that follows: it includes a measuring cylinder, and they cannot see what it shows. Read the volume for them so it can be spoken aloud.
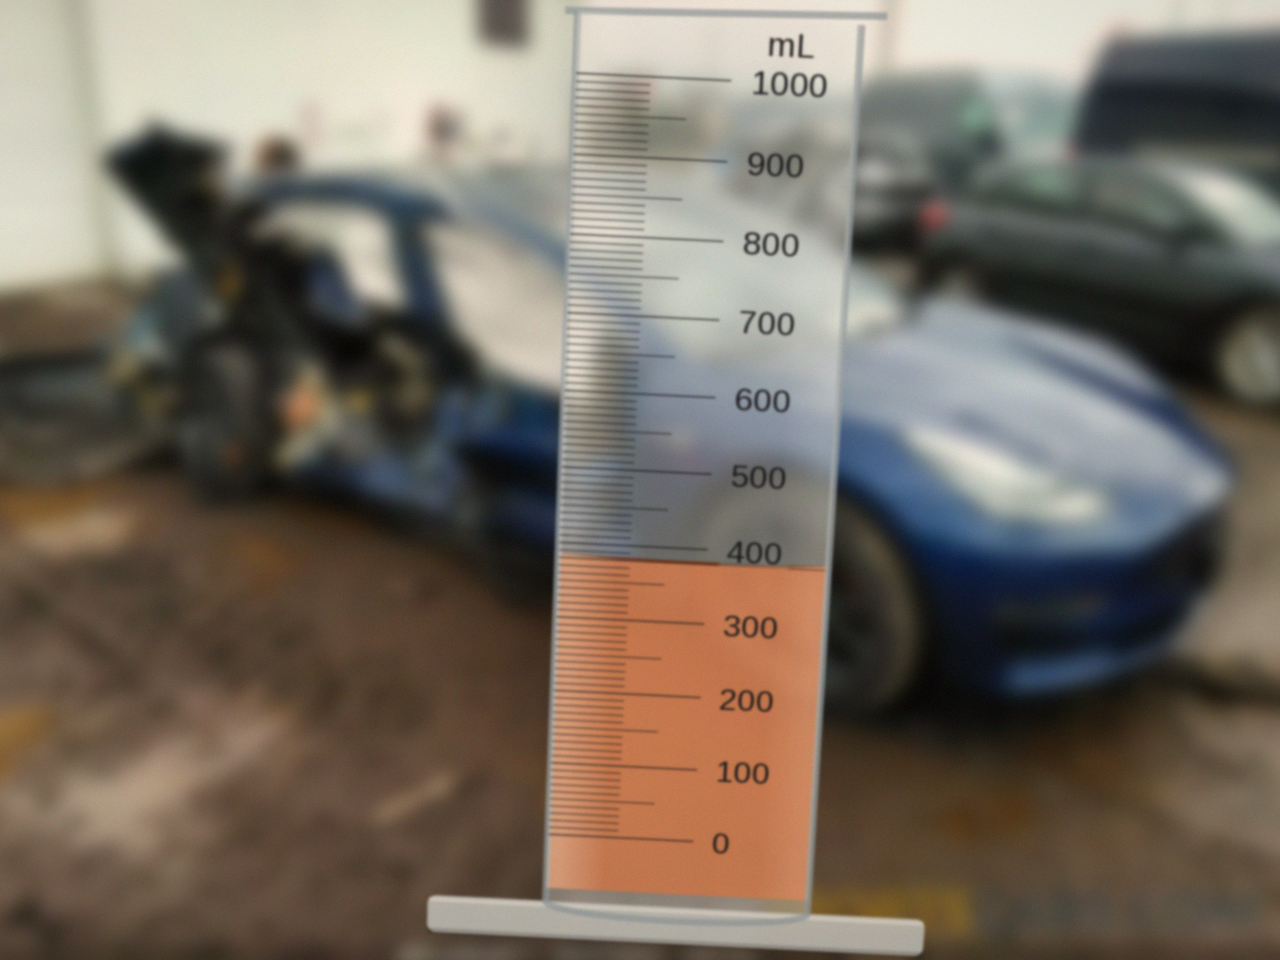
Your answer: 380 mL
